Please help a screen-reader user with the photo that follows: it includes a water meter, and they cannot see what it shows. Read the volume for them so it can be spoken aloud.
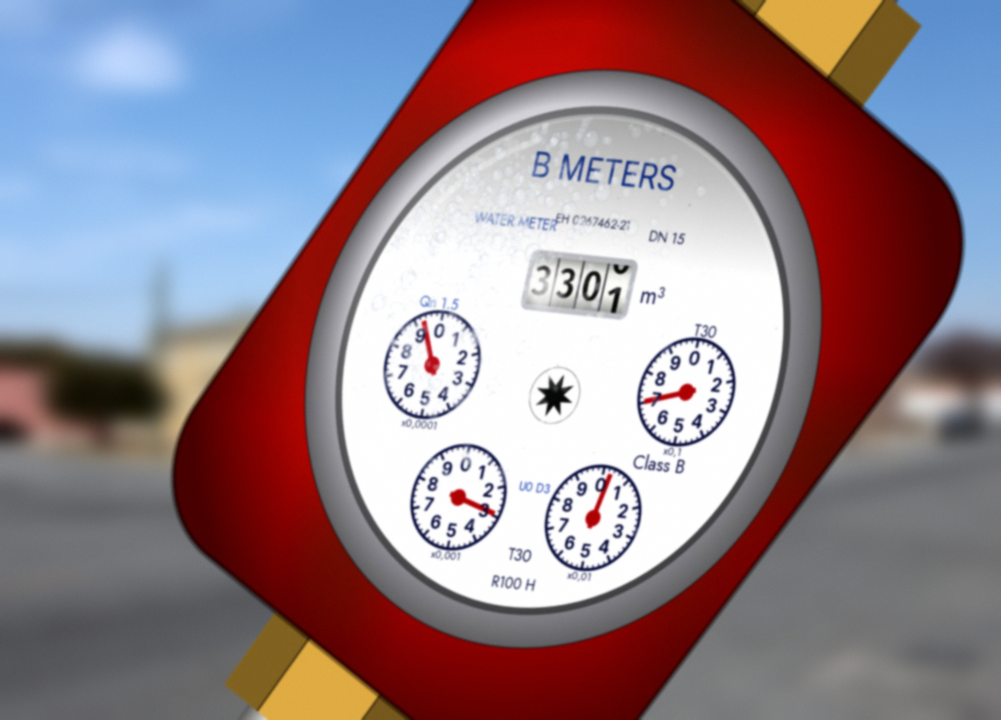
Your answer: 3300.7029 m³
